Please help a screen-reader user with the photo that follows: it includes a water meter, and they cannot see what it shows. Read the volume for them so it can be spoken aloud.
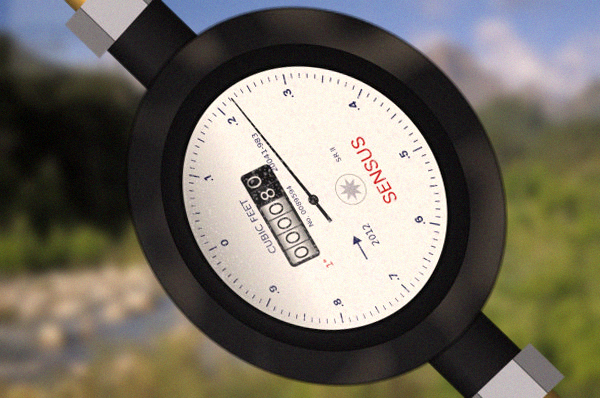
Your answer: 80.22 ft³
